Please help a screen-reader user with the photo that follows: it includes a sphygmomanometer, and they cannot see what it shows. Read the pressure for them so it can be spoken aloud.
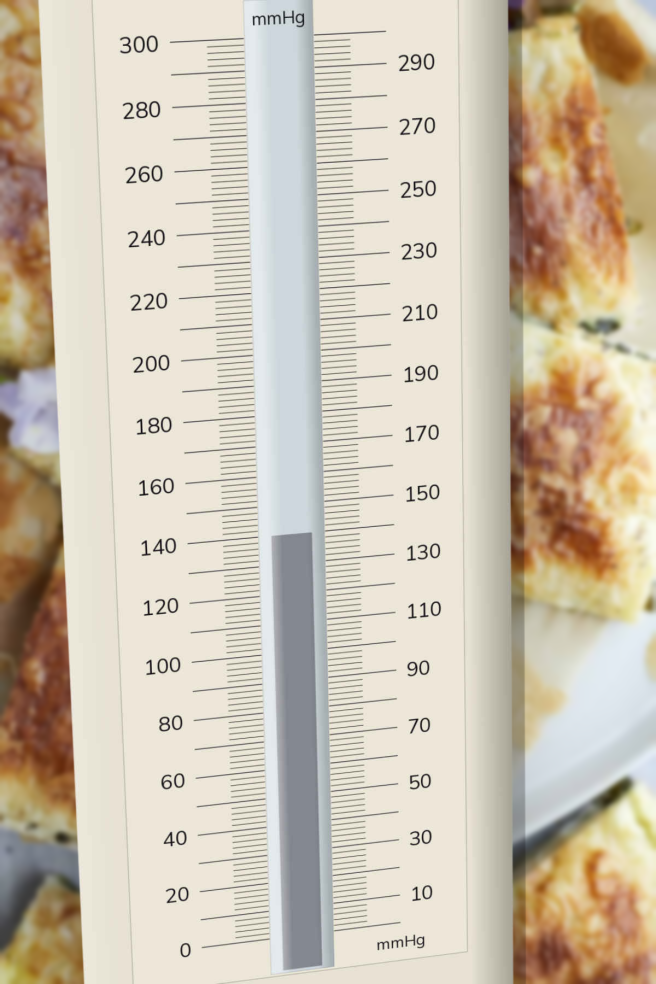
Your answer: 140 mmHg
